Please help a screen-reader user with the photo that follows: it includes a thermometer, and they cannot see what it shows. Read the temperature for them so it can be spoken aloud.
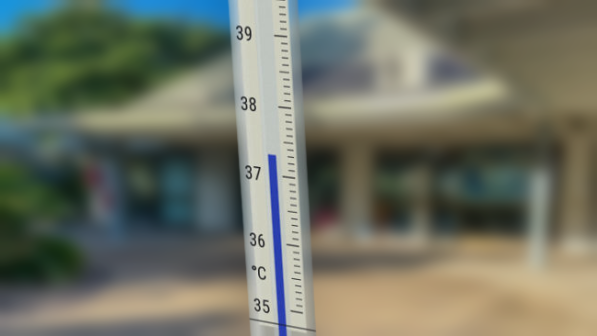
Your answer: 37.3 °C
